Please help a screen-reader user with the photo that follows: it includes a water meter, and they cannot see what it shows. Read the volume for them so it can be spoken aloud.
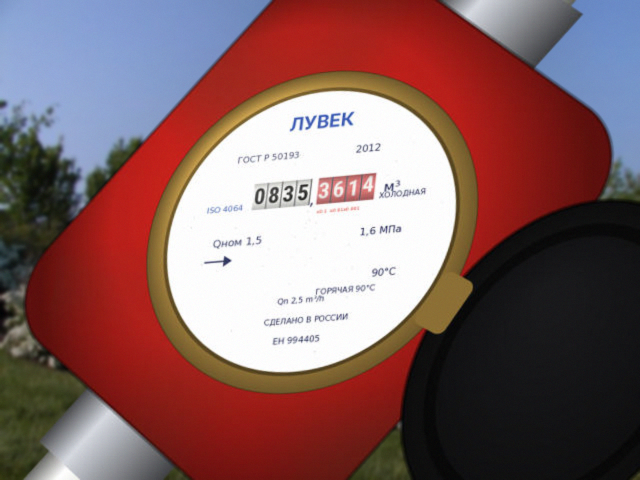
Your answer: 835.3614 m³
